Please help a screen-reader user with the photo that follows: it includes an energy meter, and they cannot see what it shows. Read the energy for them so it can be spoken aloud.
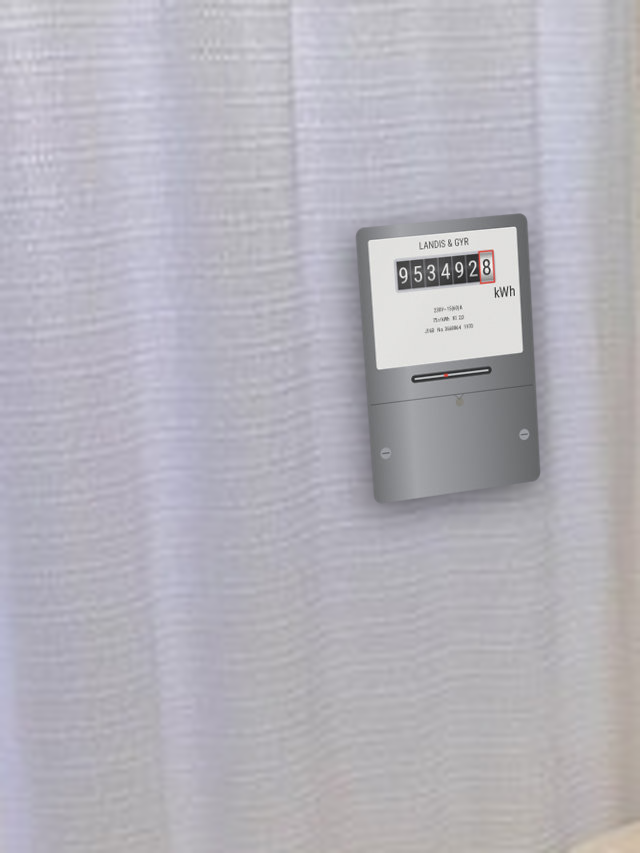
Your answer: 953492.8 kWh
